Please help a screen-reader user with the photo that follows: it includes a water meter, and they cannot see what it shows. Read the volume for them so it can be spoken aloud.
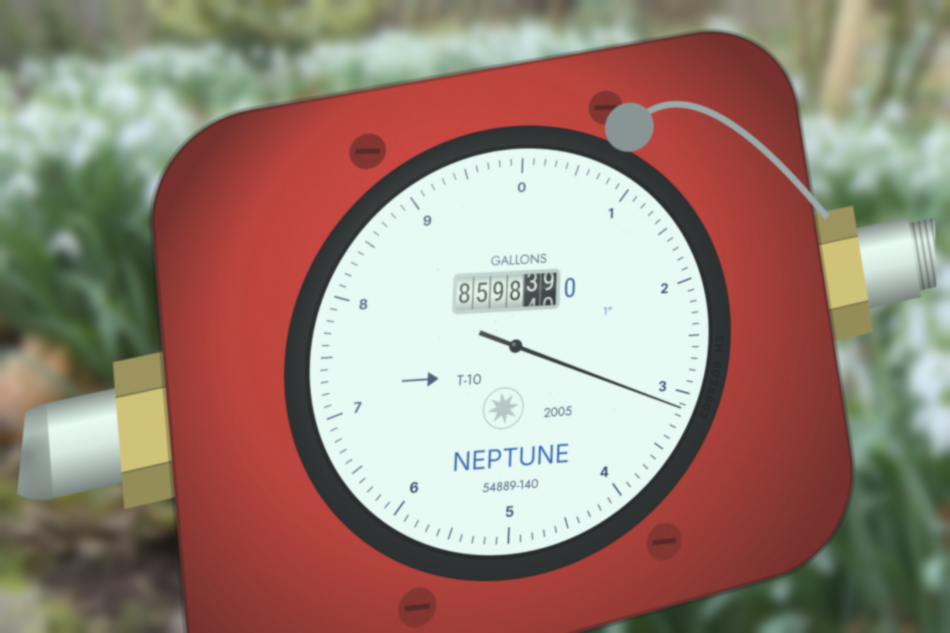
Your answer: 8598393.1 gal
